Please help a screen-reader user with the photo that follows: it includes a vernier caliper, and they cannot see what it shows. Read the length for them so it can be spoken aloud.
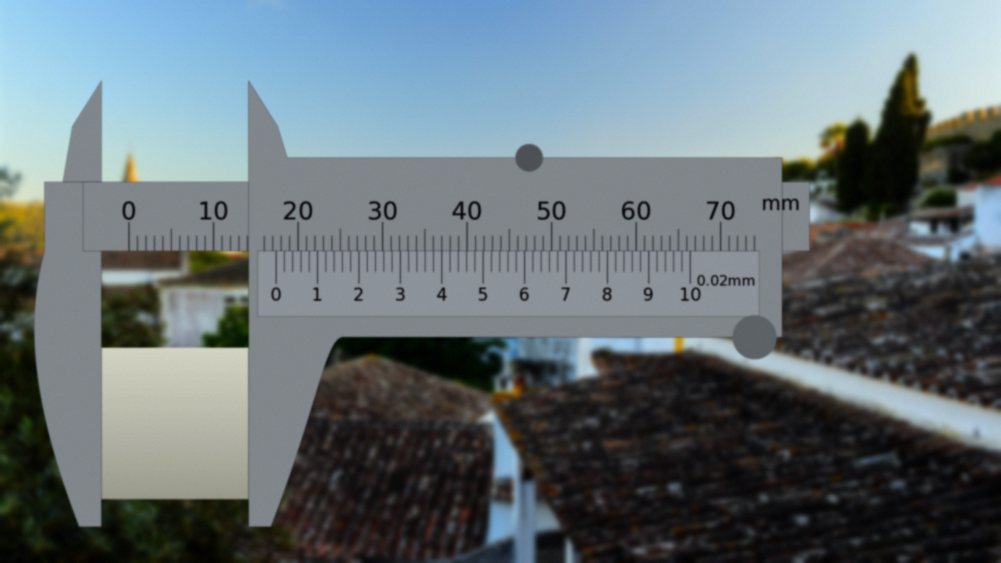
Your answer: 17.4 mm
